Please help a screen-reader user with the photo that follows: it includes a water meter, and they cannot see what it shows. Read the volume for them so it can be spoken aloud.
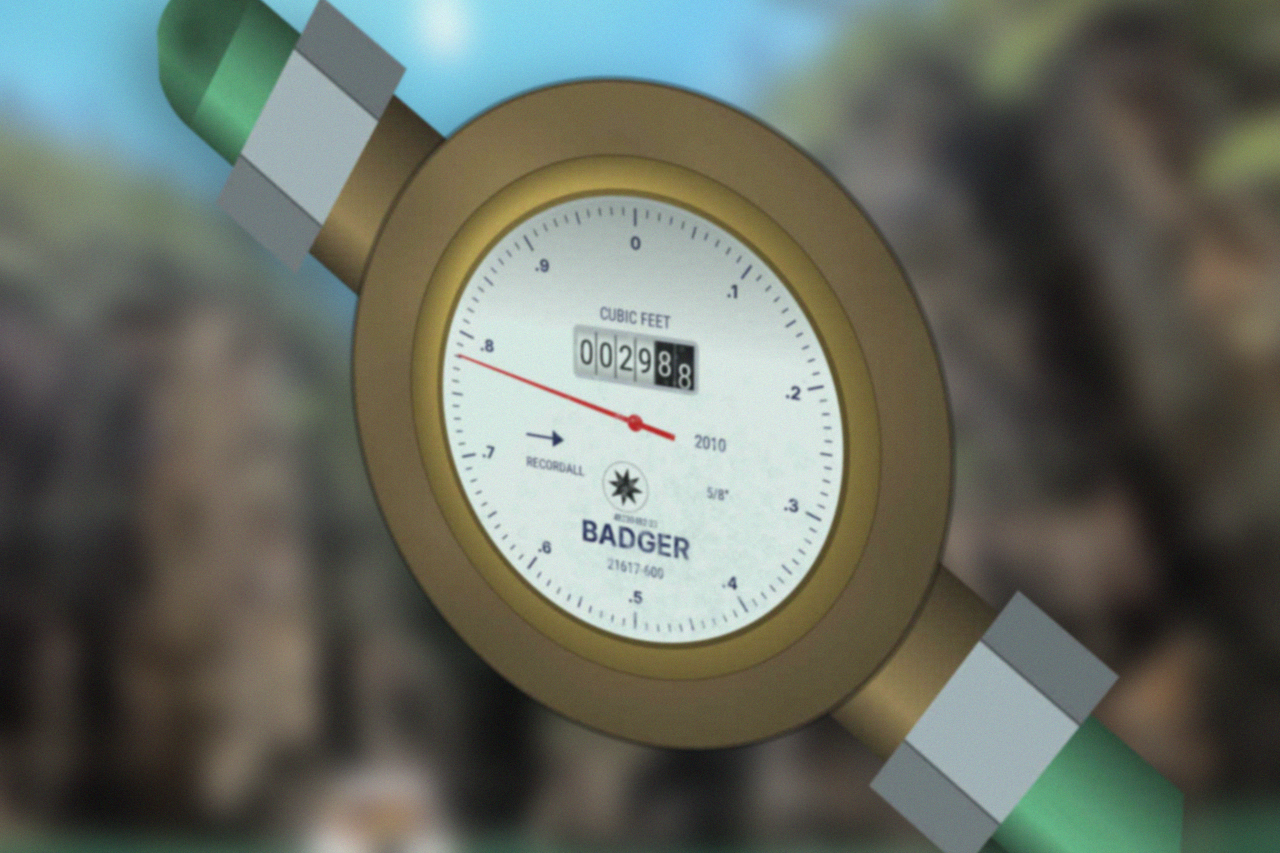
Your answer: 2987.78 ft³
